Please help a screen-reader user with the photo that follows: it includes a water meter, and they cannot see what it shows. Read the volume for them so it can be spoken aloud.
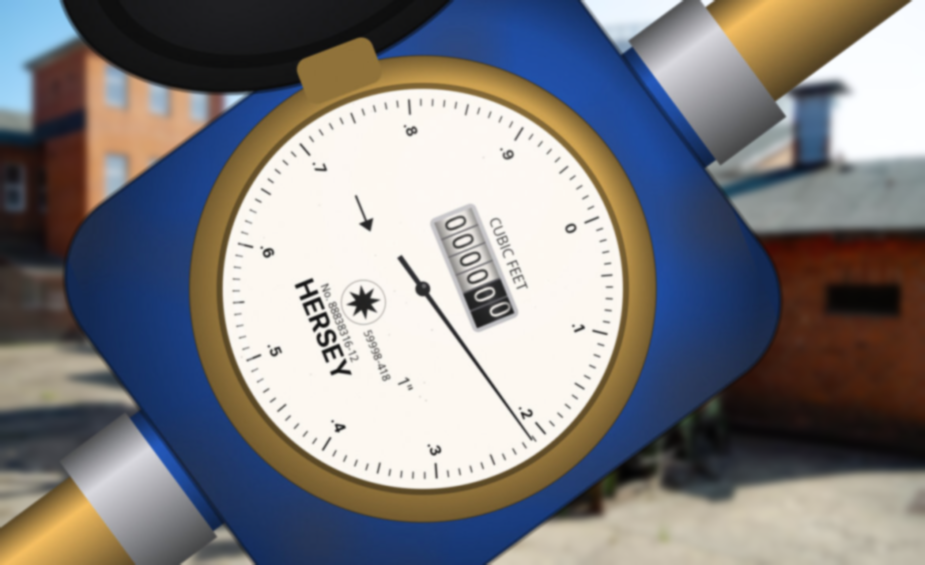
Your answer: 0.21 ft³
